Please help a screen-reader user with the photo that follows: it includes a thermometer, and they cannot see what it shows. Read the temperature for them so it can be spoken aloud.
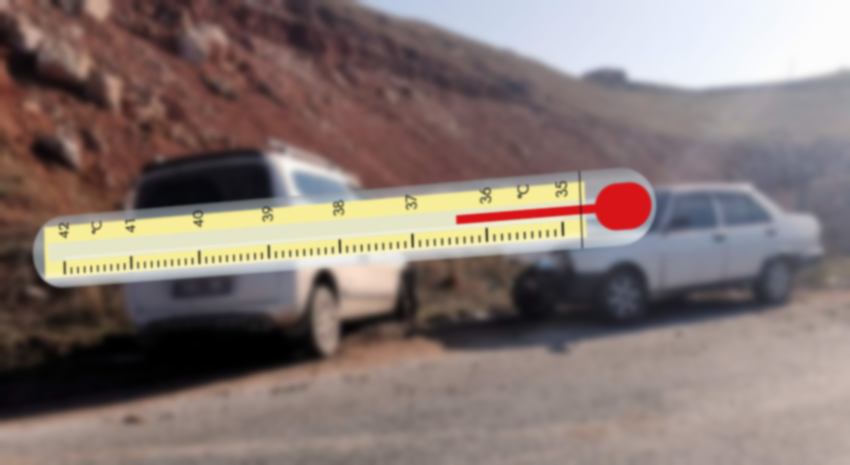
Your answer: 36.4 °C
